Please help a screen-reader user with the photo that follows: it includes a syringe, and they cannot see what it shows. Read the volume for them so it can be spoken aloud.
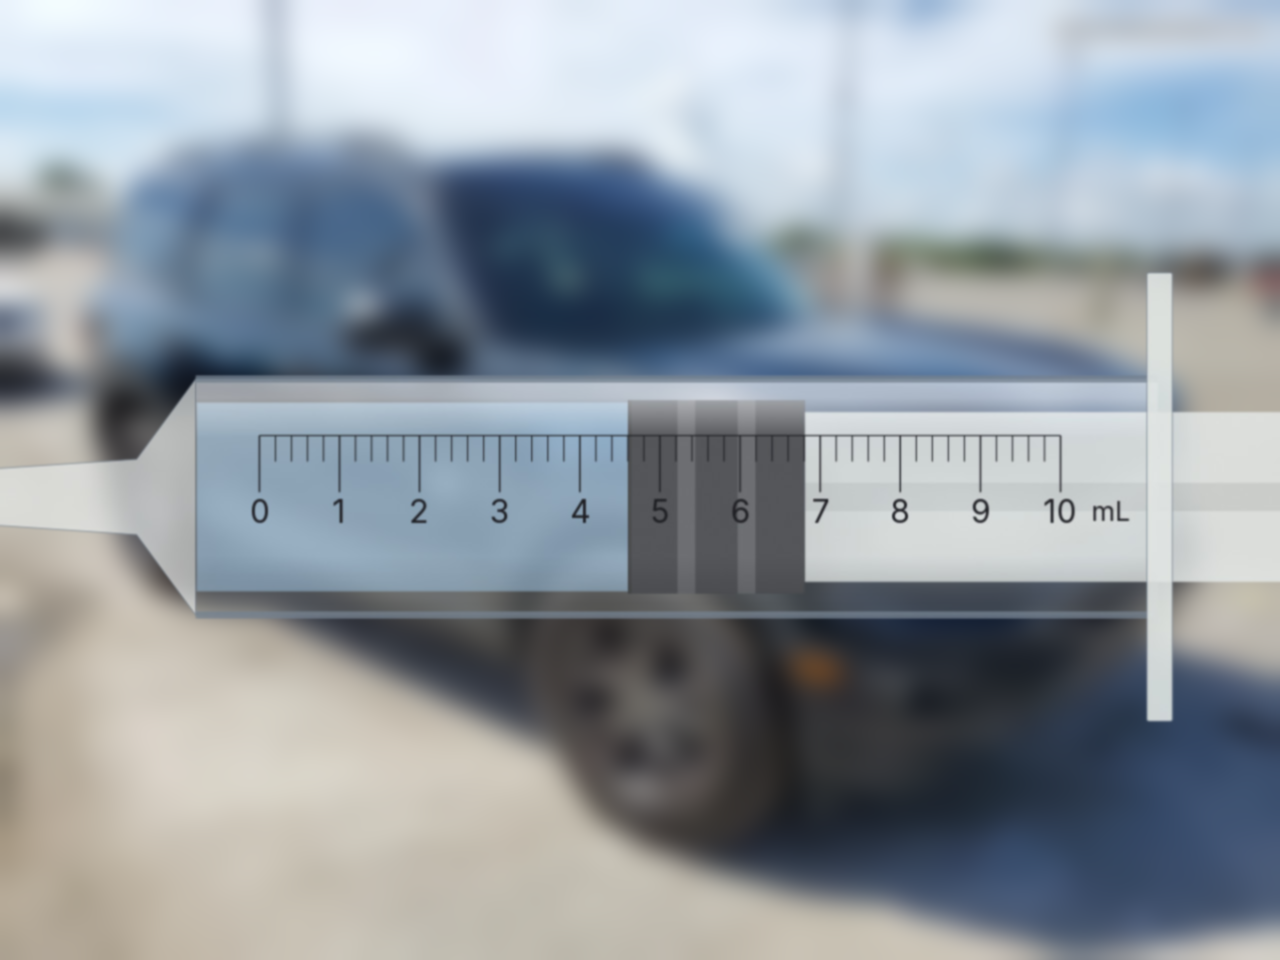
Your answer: 4.6 mL
